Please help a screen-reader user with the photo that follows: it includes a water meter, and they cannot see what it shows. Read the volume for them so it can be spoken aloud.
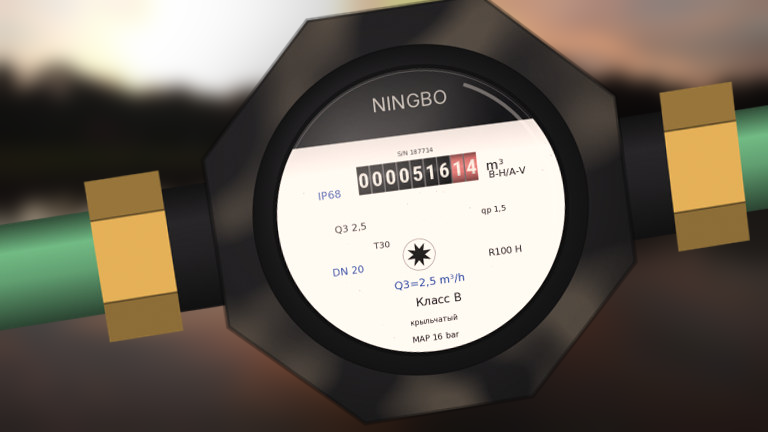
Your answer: 516.14 m³
